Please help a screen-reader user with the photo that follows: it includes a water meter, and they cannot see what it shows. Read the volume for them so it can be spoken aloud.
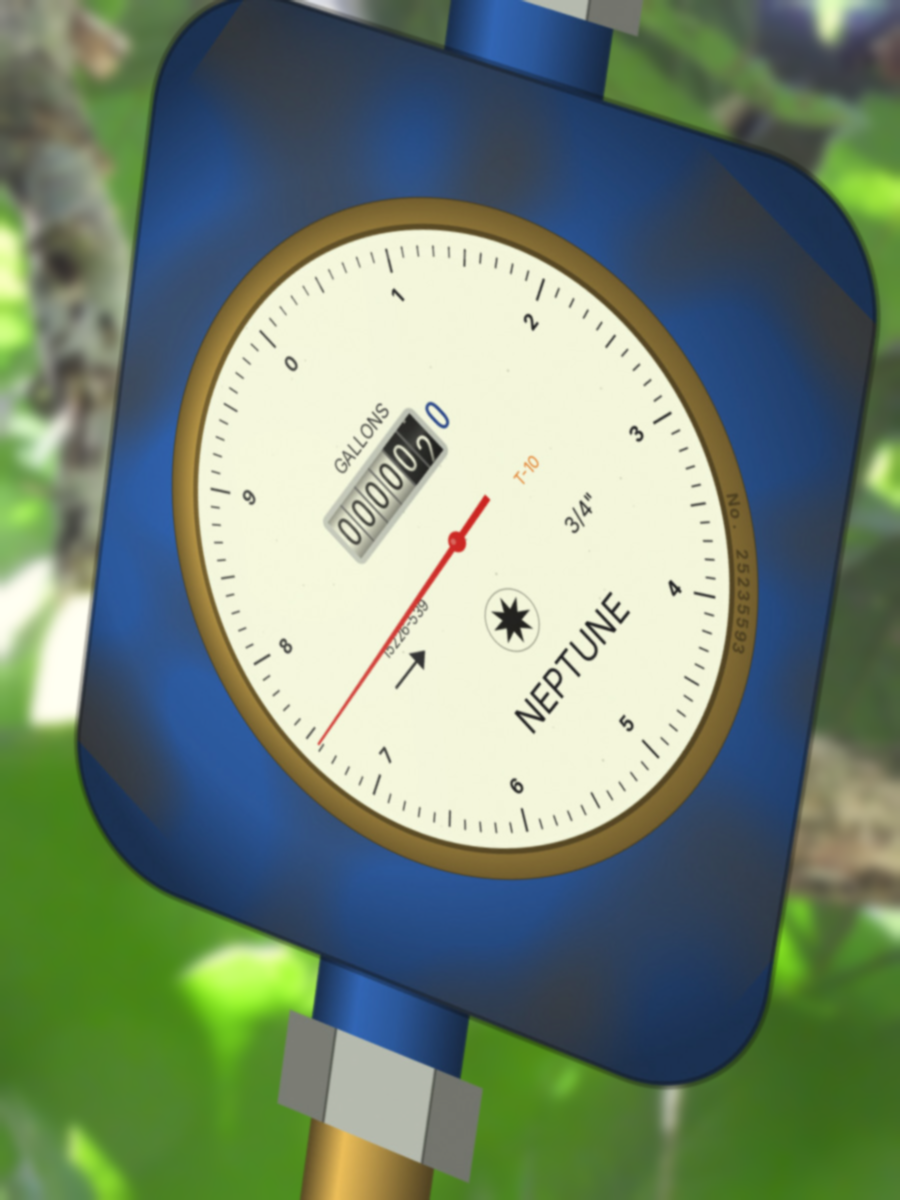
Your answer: 17.4 gal
